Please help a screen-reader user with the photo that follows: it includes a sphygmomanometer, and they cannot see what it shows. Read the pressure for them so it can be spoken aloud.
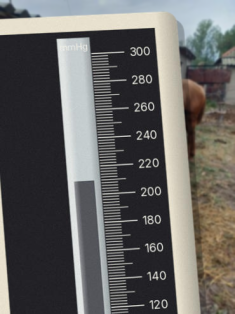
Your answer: 210 mmHg
